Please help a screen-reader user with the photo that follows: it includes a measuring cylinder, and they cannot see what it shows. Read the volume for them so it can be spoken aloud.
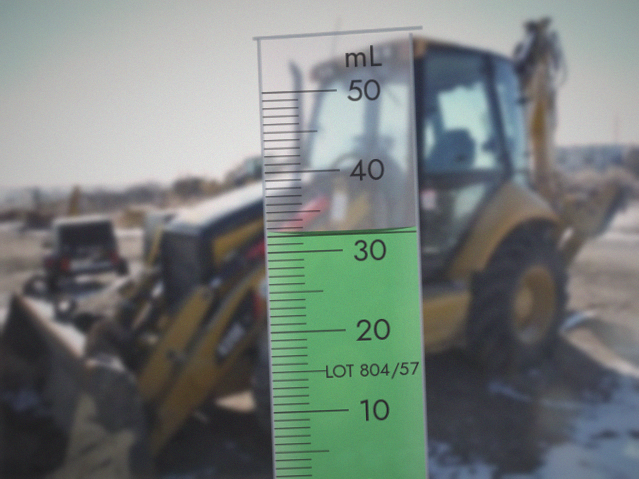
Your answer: 32 mL
